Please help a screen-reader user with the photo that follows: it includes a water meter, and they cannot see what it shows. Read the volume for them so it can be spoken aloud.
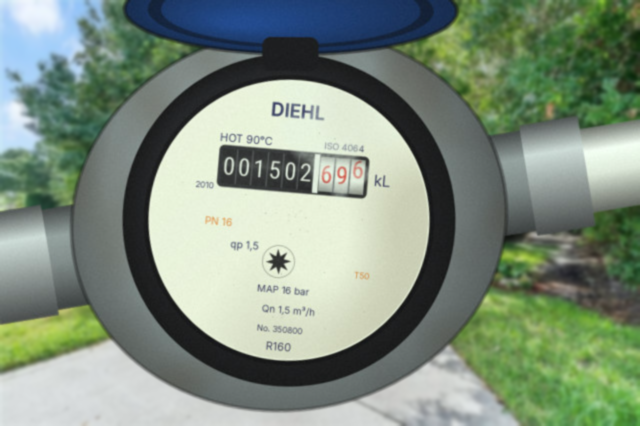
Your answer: 1502.696 kL
